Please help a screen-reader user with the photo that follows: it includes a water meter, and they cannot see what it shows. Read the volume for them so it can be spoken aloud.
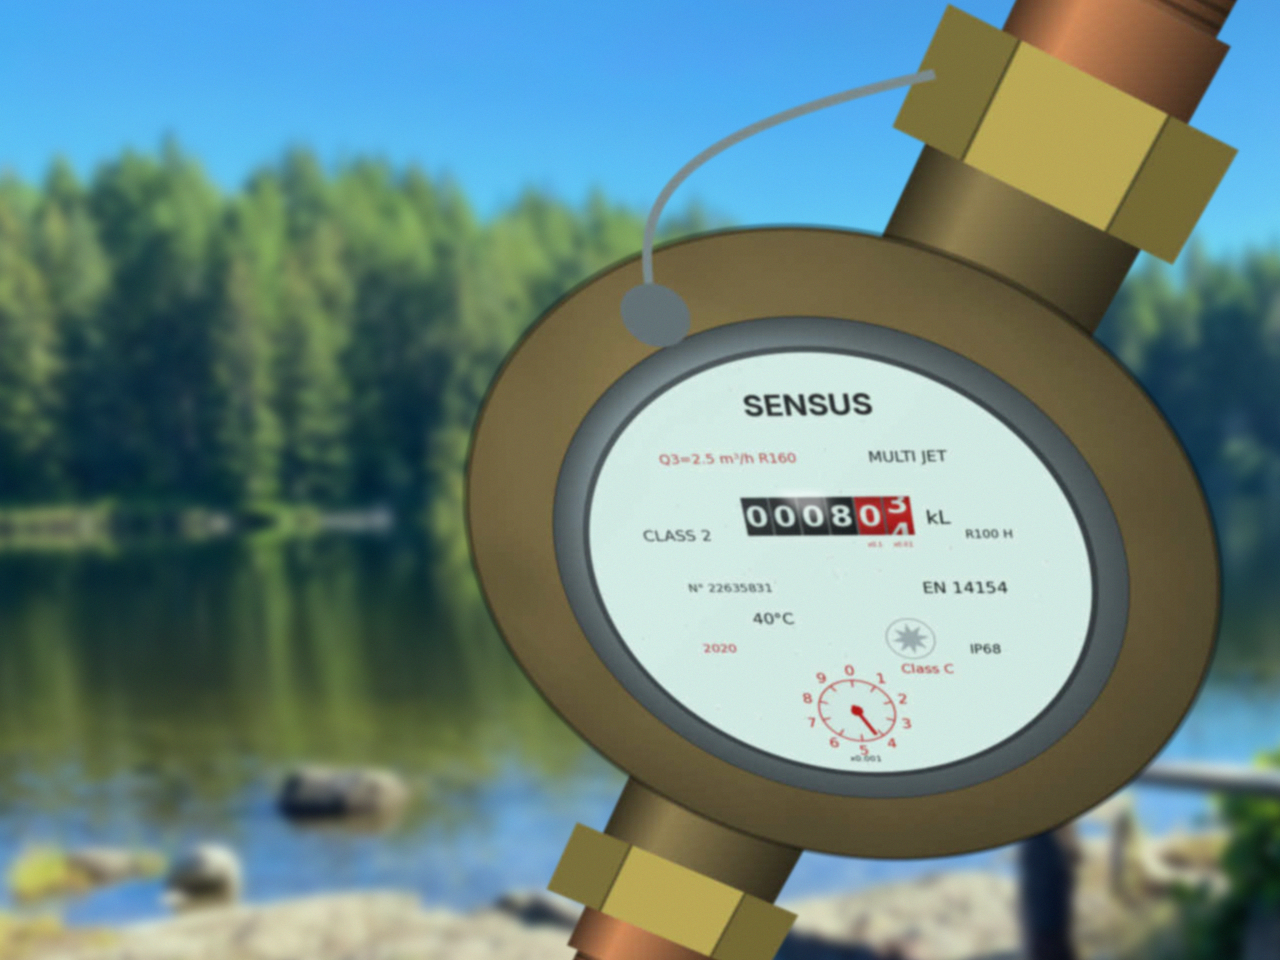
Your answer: 8.034 kL
